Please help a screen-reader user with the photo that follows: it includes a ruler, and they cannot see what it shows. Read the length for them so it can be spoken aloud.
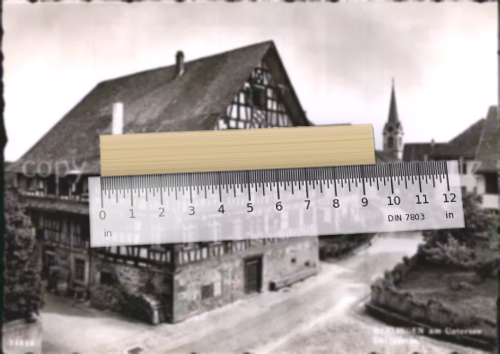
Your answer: 9.5 in
